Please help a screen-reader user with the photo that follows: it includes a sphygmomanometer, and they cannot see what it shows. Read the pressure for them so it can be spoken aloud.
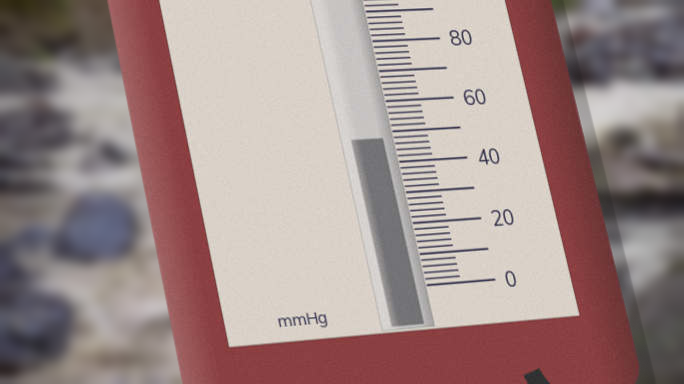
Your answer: 48 mmHg
